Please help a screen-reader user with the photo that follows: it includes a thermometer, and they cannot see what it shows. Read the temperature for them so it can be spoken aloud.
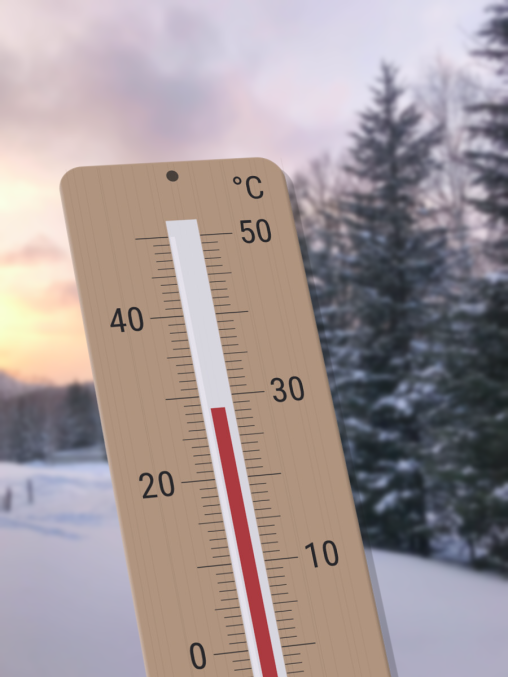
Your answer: 28.5 °C
